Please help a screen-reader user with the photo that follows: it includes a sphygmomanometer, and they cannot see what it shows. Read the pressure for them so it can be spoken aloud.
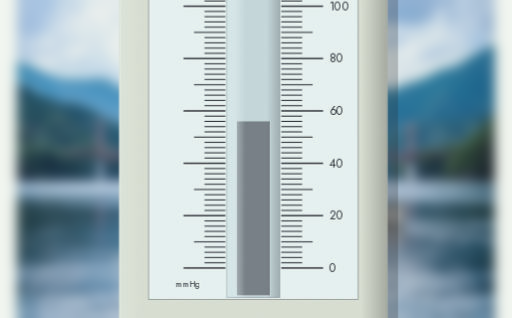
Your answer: 56 mmHg
